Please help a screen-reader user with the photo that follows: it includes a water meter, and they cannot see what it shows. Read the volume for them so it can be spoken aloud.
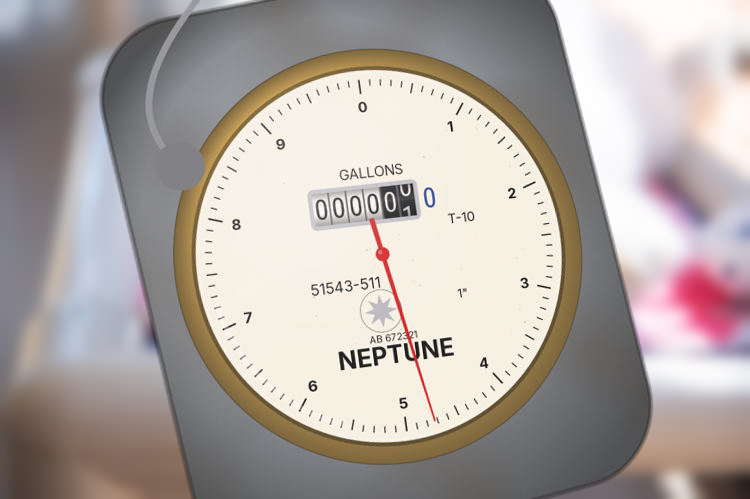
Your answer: 4.7 gal
